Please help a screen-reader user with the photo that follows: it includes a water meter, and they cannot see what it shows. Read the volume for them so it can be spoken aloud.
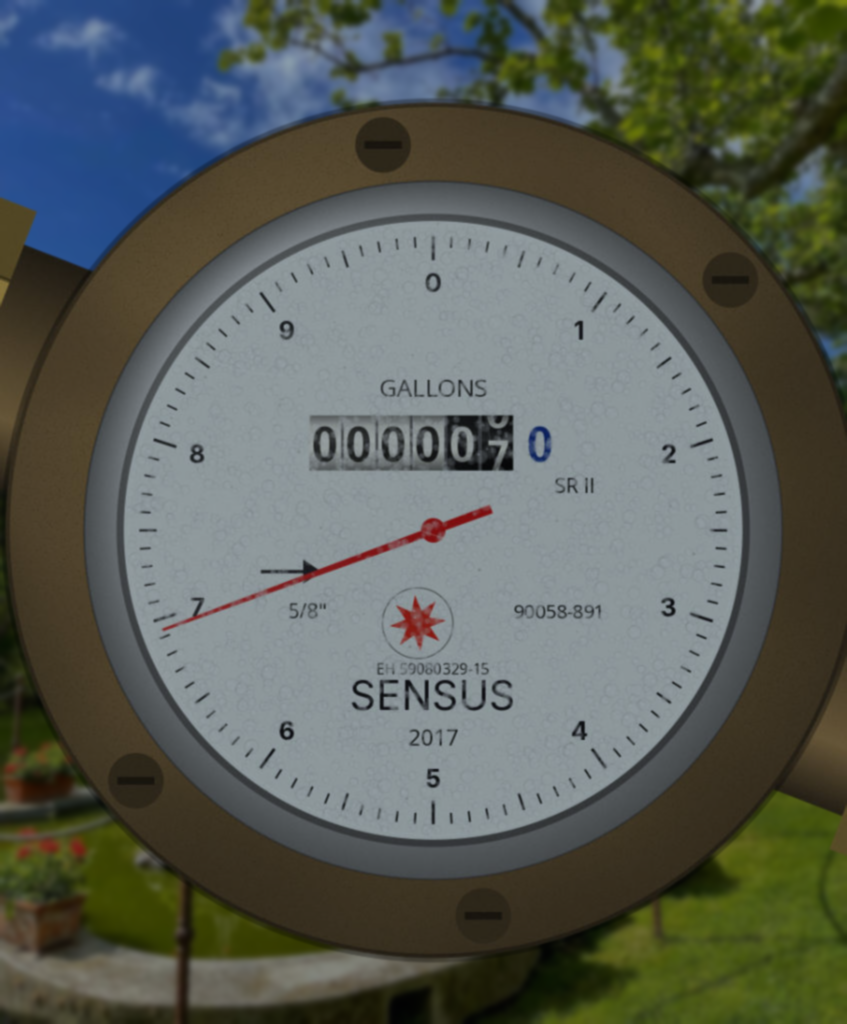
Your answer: 66.9 gal
